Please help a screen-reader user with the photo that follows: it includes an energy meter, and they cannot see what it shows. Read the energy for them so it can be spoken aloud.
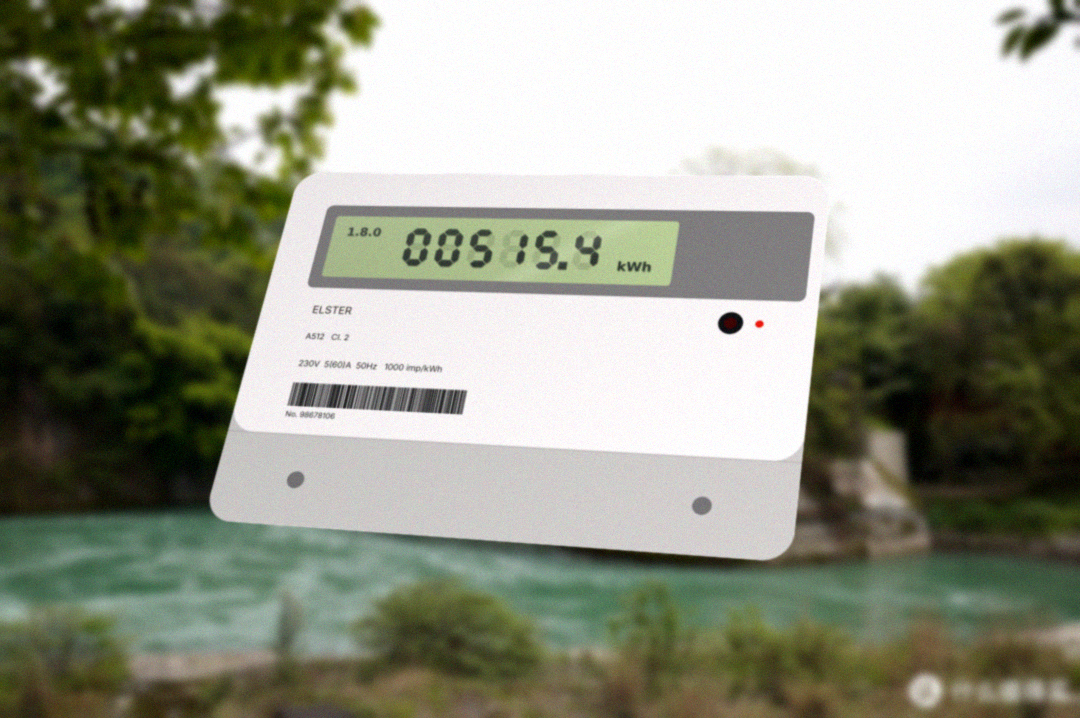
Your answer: 515.4 kWh
